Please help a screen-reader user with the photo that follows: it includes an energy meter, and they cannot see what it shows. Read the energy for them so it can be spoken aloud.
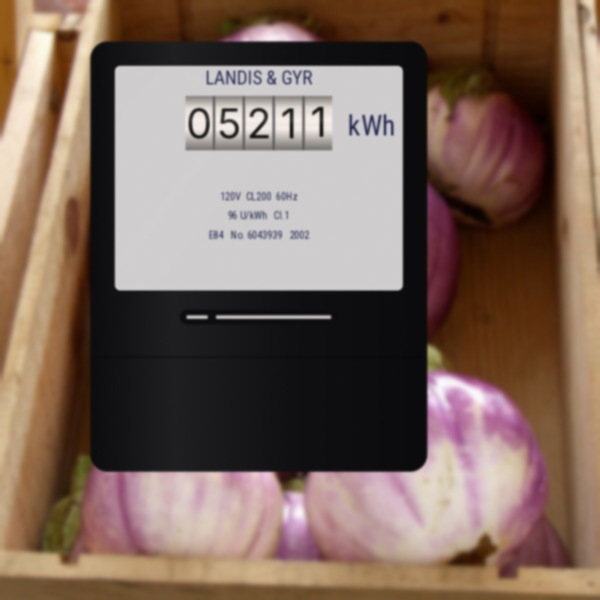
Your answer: 5211 kWh
